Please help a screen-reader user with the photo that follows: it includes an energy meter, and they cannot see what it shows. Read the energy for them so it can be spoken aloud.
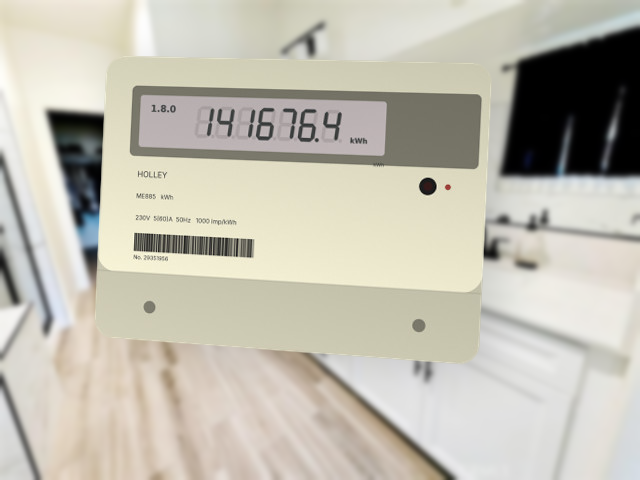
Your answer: 141676.4 kWh
